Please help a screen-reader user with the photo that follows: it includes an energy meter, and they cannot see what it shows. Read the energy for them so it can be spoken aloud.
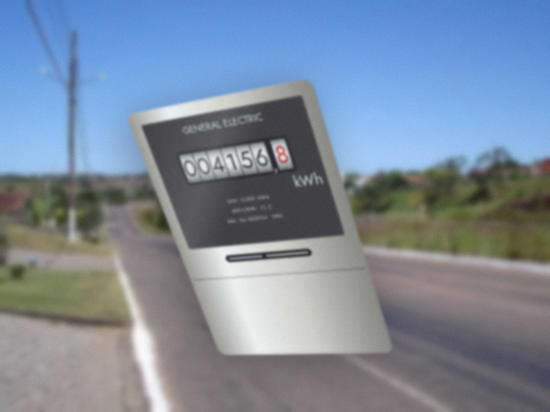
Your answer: 4156.8 kWh
